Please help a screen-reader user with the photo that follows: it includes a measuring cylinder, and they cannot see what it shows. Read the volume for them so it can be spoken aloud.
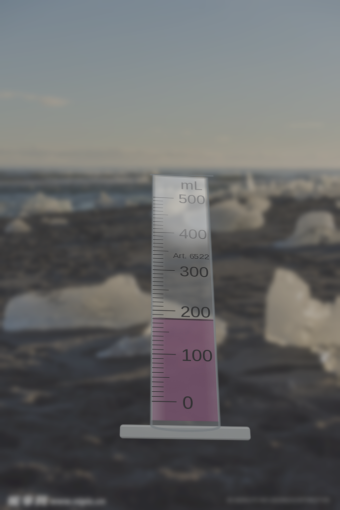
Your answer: 180 mL
